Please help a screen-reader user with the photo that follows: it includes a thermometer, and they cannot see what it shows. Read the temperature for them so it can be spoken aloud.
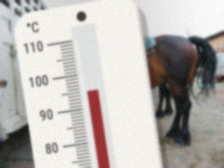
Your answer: 95 °C
